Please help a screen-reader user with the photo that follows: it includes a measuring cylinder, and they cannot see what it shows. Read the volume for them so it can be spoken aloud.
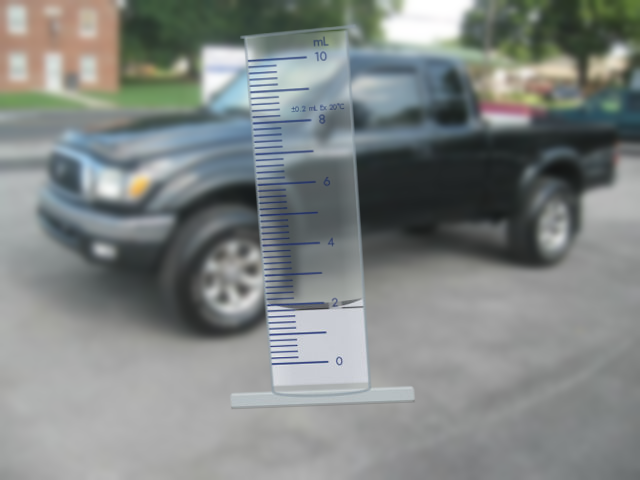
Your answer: 1.8 mL
